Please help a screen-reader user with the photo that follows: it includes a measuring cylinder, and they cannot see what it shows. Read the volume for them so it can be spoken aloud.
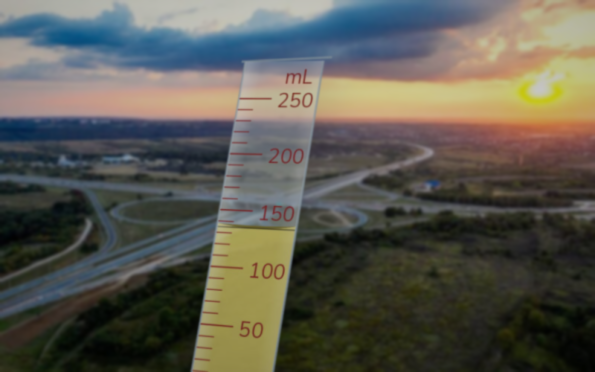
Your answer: 135 mL
